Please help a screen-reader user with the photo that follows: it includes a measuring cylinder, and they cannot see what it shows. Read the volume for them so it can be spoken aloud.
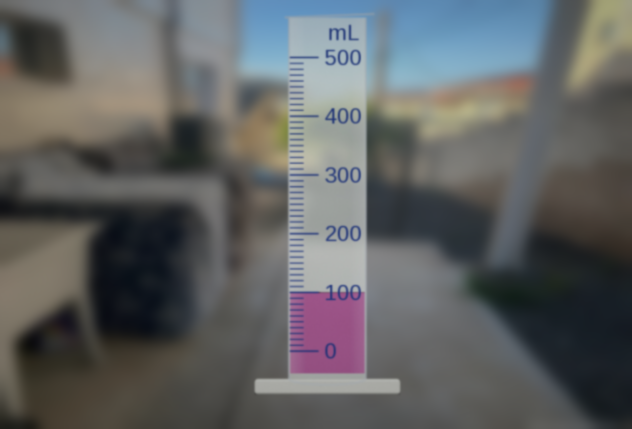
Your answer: 100 mL
